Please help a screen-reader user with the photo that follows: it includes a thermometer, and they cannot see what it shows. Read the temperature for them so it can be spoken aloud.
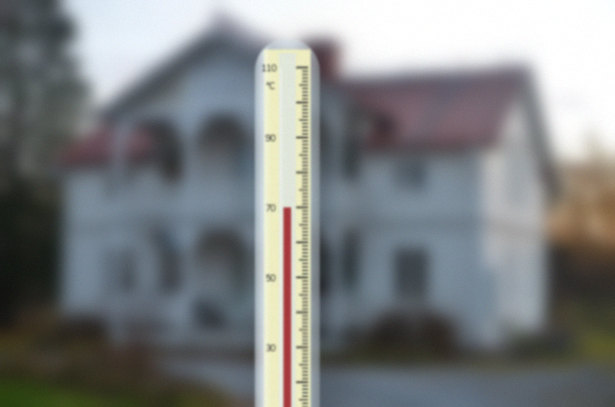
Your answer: 70 °C
